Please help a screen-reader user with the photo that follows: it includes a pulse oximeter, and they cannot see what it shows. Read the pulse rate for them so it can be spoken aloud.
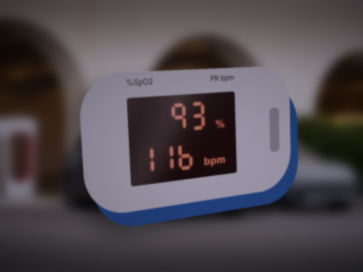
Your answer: 116 bpm
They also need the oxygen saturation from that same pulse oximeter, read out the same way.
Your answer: 93 %
